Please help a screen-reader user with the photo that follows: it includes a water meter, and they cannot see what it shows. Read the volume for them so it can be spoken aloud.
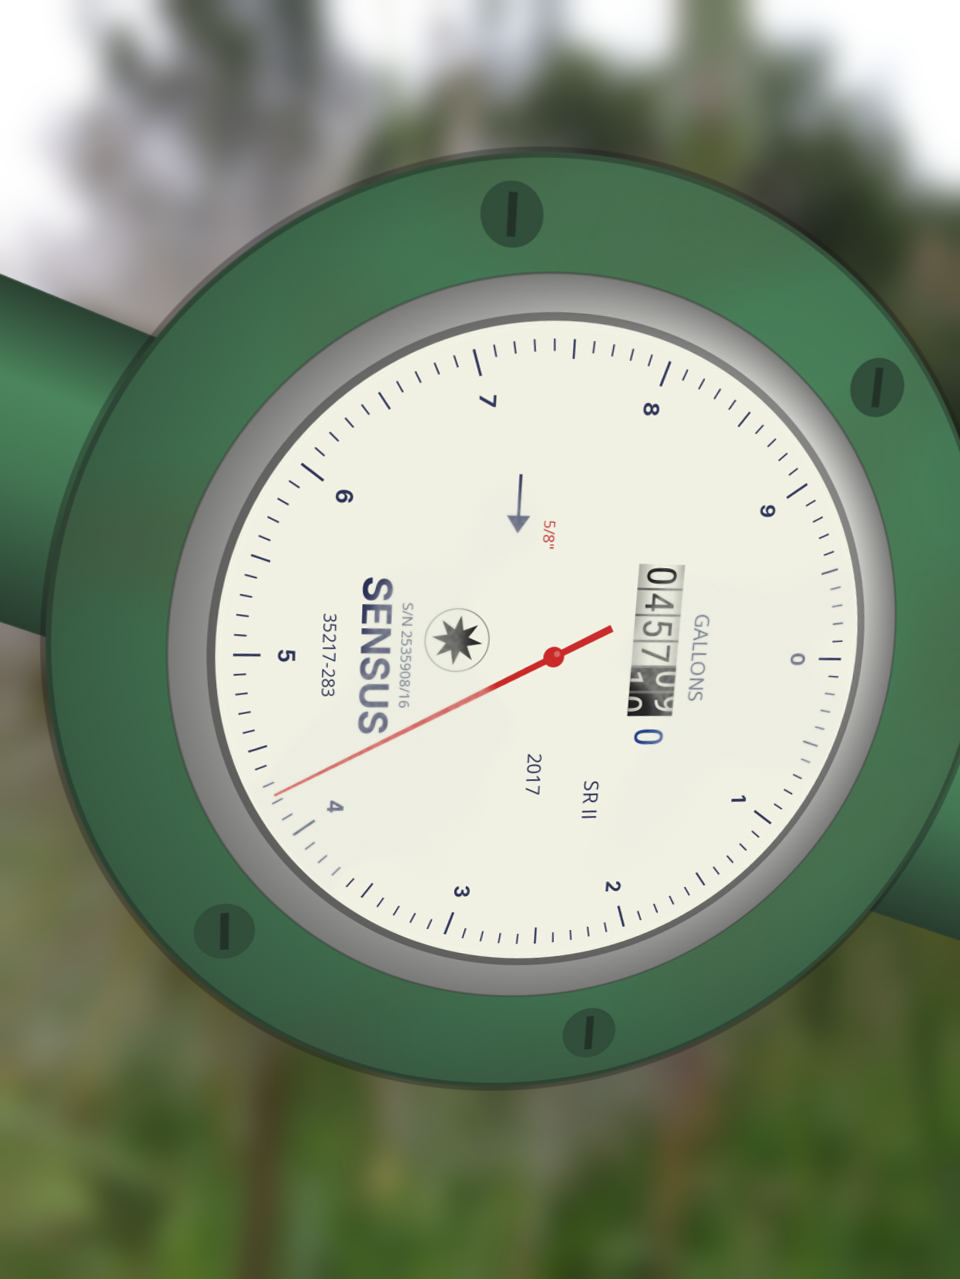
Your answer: 457094.2 gal
